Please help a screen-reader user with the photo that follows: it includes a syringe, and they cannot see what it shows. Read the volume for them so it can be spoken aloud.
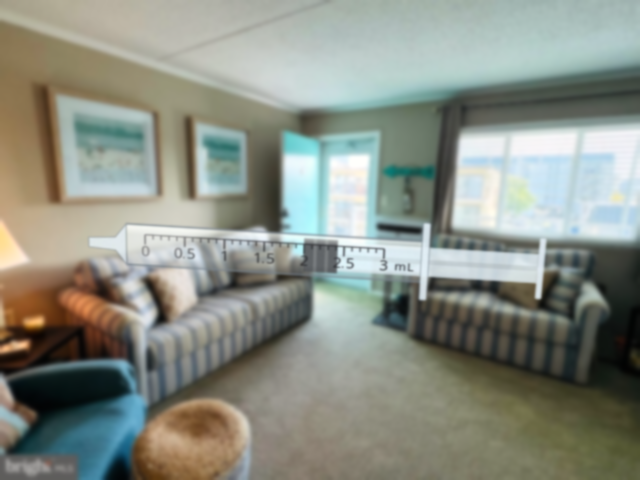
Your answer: 2 mL
